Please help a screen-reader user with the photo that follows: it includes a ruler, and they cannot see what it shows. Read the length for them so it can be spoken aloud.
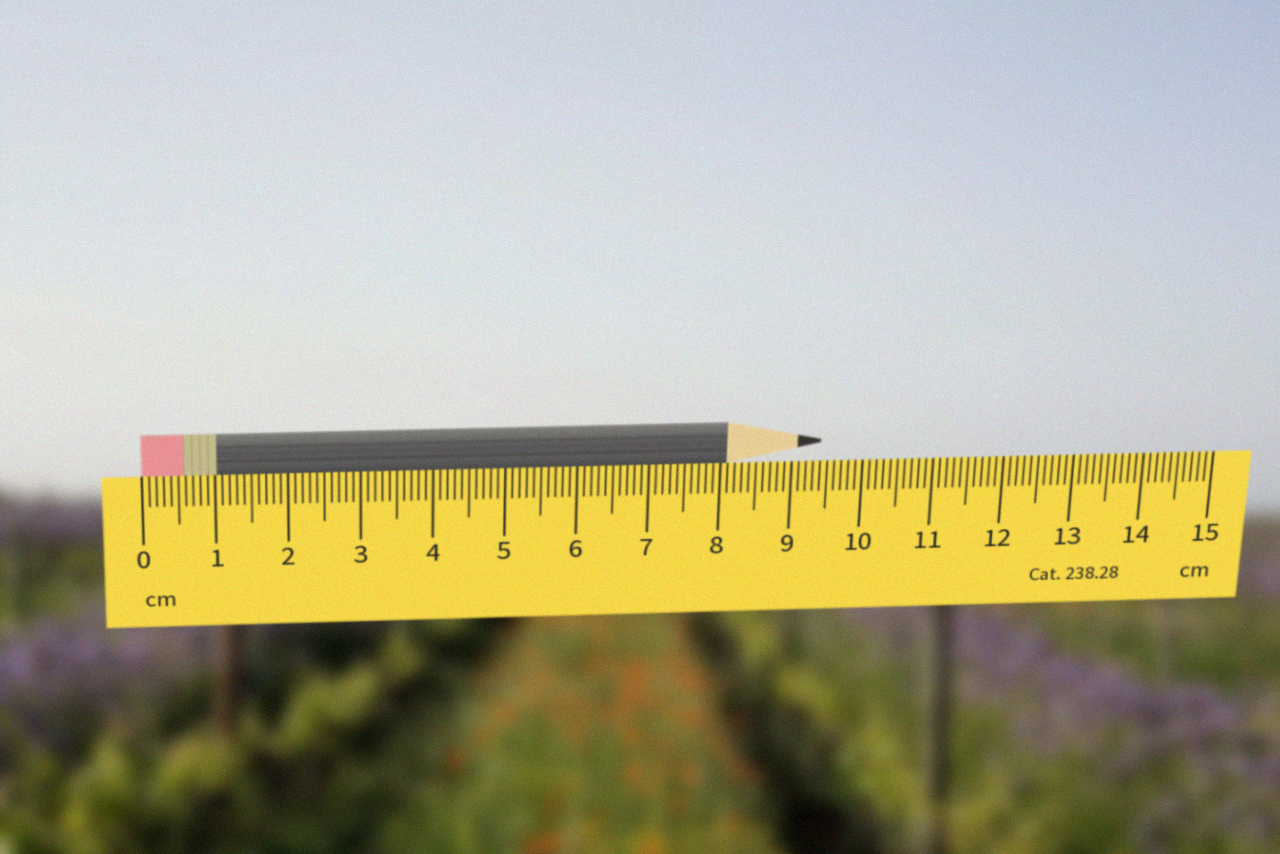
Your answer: 9.4 cm
